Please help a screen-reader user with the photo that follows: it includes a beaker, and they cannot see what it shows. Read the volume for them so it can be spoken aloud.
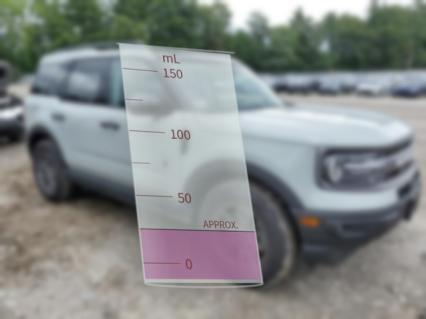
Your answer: 25 mL
